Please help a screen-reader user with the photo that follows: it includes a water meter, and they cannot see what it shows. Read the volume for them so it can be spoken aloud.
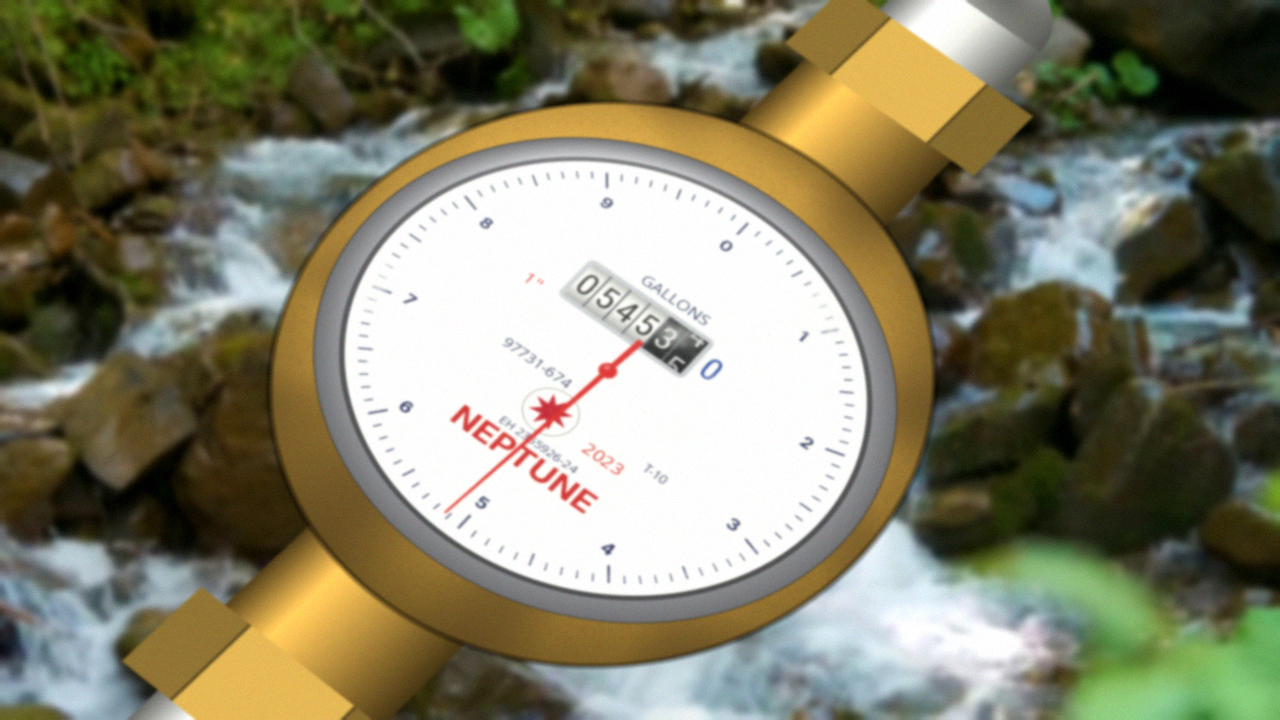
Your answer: 545345.1 gal
